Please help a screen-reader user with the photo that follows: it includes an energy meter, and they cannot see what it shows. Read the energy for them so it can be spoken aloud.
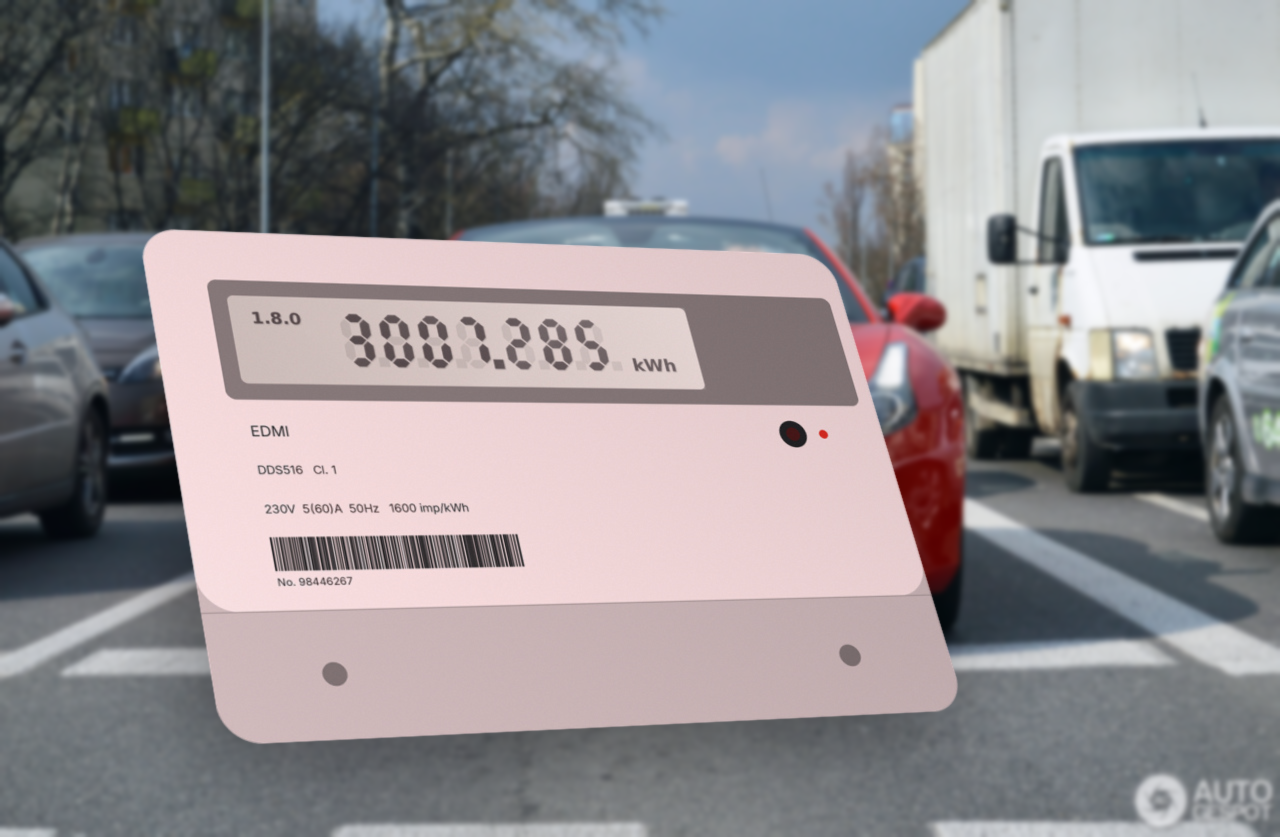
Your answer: 3007.285 kWh
